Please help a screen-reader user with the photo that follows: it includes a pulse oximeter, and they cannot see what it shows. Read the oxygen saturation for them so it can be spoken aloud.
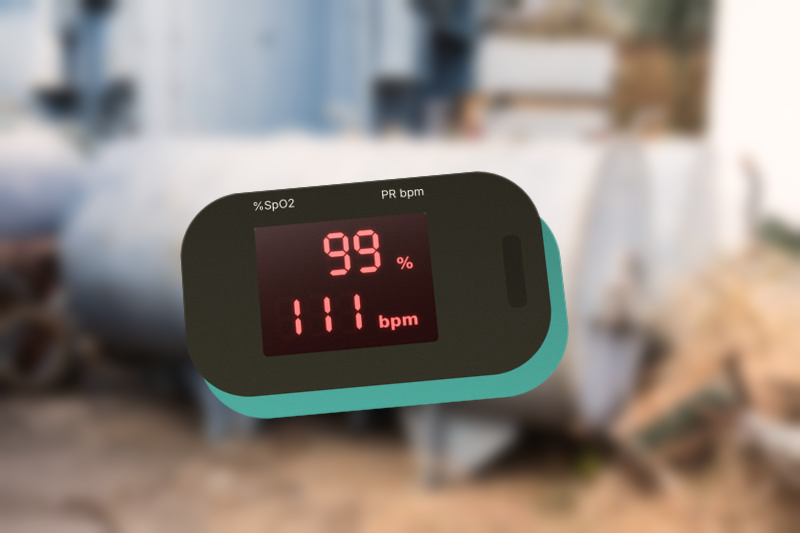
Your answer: 99 %
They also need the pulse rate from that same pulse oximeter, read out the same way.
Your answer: 111 bpm
